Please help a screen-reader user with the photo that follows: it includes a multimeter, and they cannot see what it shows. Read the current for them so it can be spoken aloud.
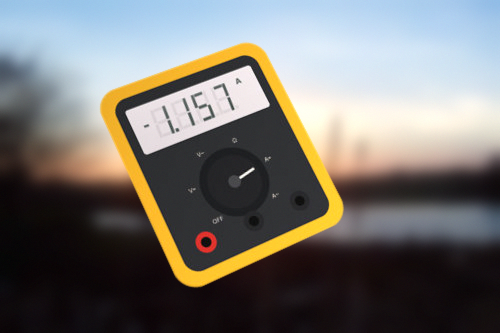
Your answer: -1.157 A
